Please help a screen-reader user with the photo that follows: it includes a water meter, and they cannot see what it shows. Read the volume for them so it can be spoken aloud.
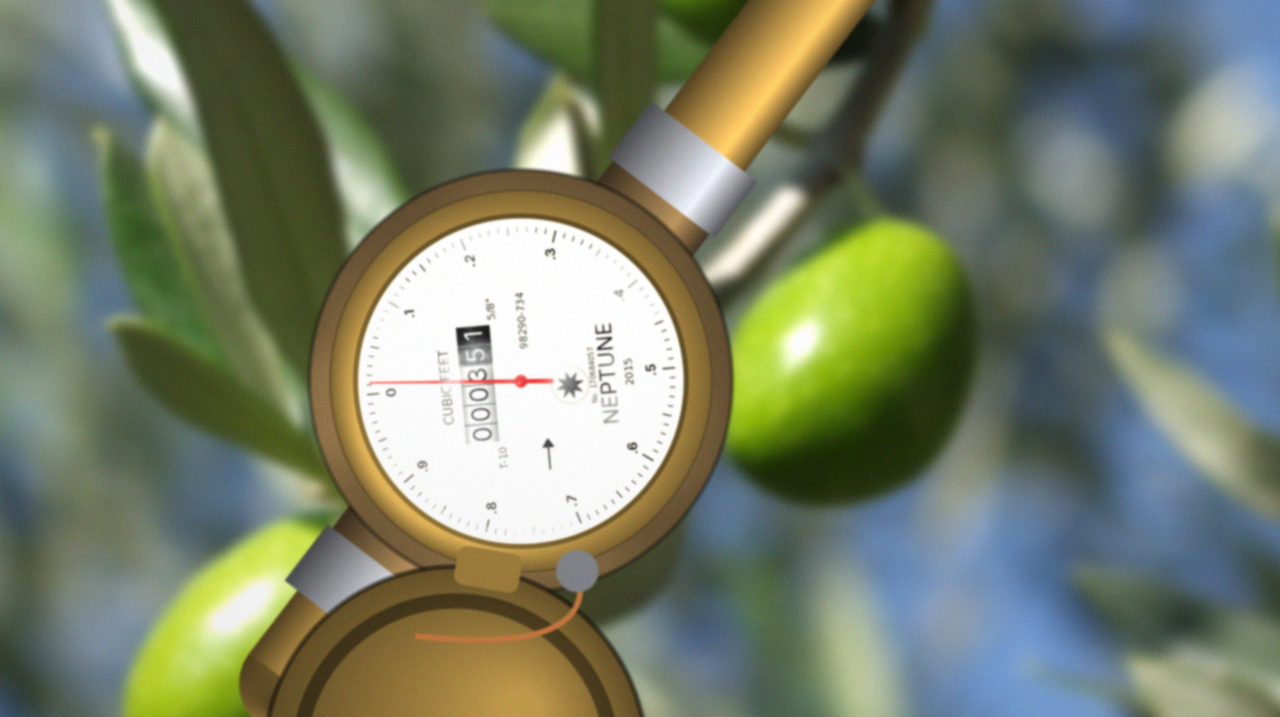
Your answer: 351.01 ft³
